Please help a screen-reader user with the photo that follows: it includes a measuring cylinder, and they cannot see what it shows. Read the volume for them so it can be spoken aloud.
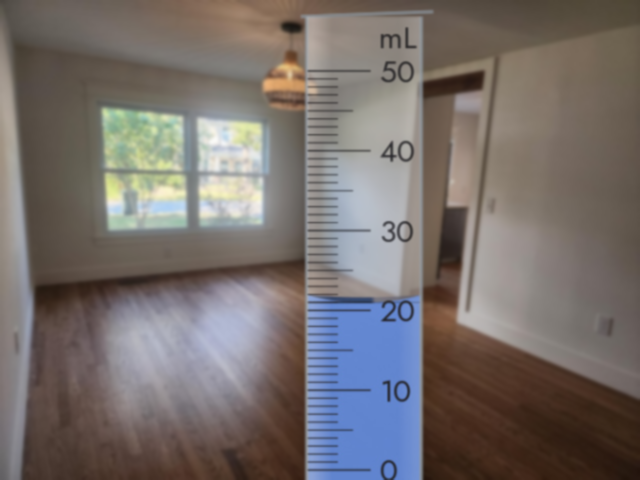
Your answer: 21 mL
